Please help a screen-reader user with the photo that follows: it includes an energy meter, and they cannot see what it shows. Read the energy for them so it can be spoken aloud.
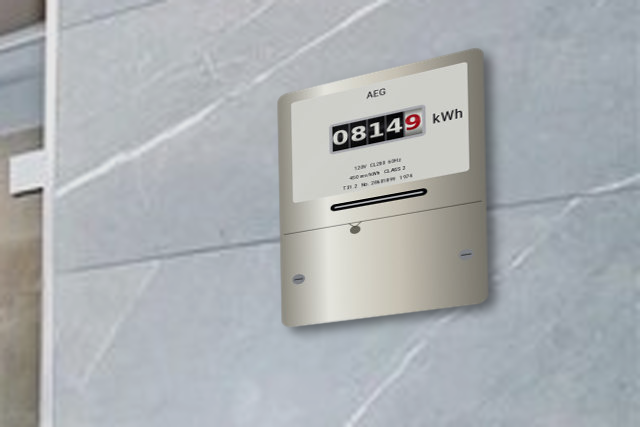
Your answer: 814.9 kWh
